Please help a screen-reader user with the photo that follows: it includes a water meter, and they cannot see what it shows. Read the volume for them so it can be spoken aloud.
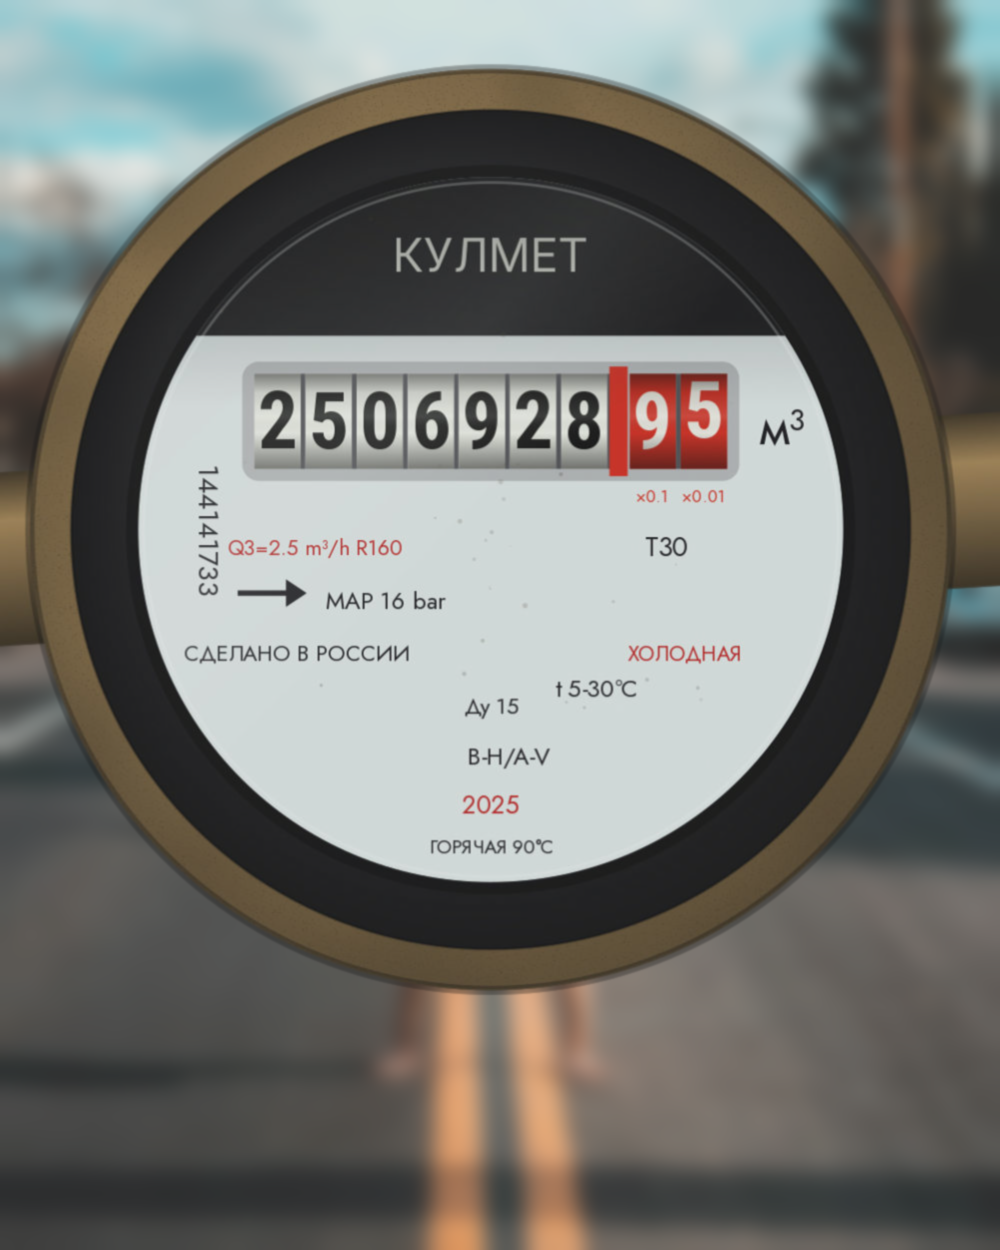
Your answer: 2506928.95 m³
